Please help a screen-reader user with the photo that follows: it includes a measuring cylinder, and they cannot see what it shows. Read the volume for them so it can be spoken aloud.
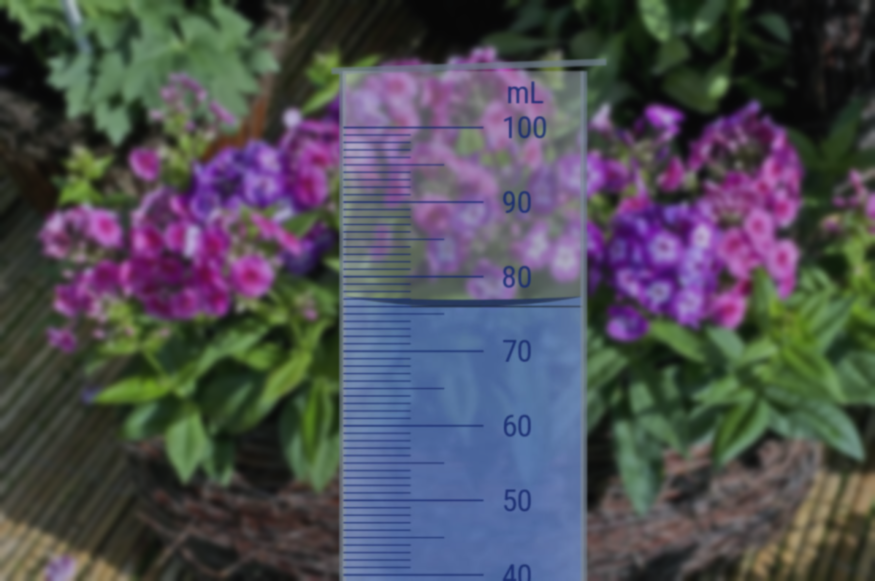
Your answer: 76 mL
